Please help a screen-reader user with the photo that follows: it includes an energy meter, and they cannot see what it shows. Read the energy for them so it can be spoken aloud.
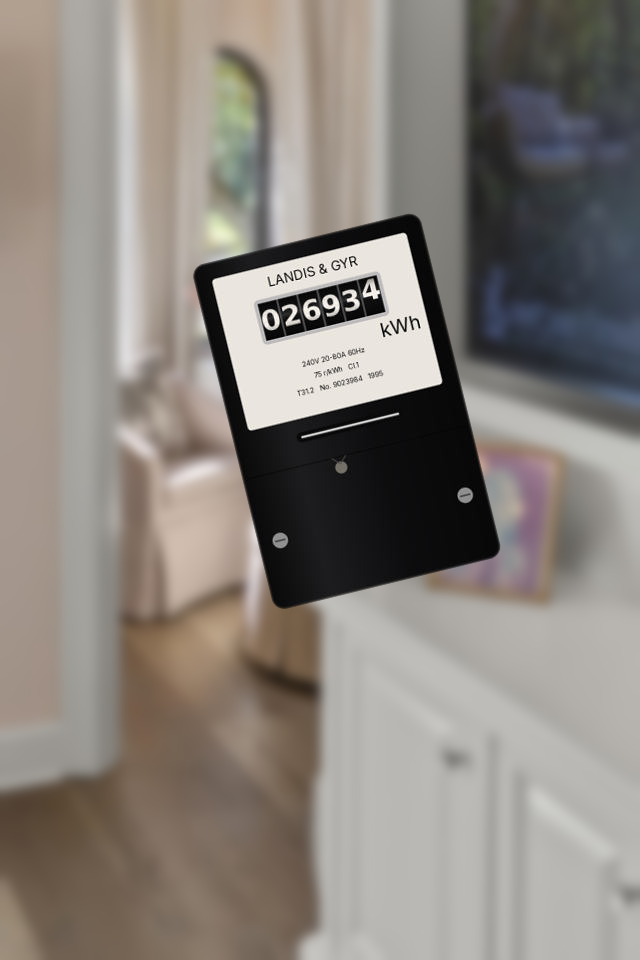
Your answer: 26934 kWh
